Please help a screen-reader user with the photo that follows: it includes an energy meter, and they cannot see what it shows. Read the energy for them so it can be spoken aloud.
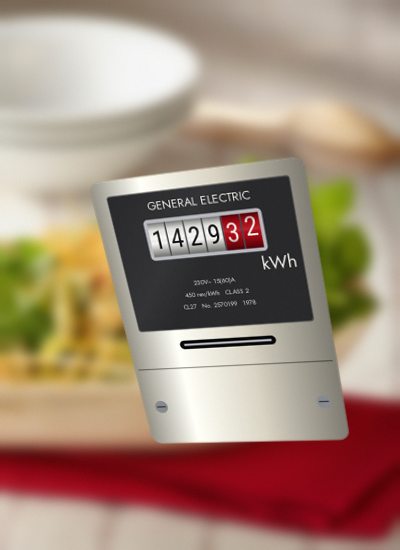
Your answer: 1429.32 kWh
